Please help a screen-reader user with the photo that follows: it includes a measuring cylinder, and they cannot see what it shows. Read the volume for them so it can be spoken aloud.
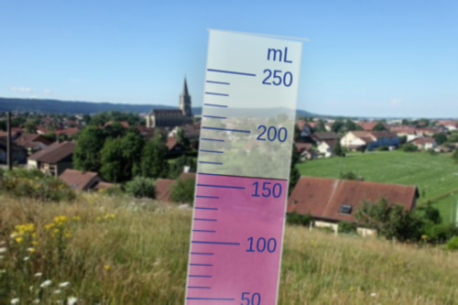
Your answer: 160 mL
